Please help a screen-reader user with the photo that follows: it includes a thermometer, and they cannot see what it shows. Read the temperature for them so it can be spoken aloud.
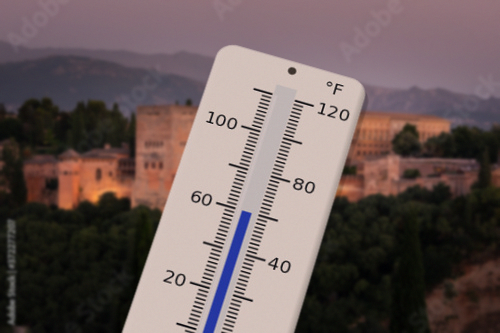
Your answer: 60 °F
